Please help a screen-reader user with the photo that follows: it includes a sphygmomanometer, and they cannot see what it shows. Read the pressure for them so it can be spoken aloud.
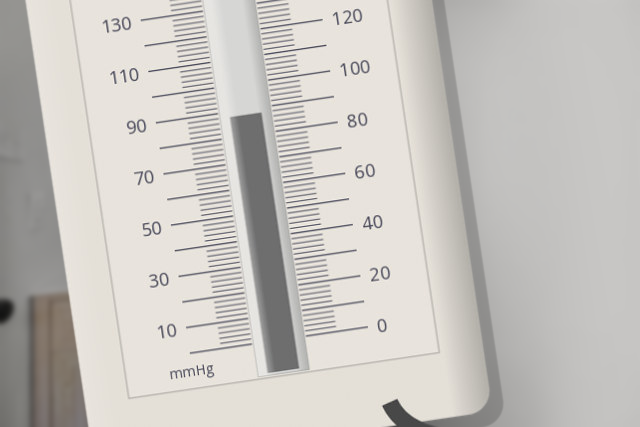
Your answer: 88 mmHg
